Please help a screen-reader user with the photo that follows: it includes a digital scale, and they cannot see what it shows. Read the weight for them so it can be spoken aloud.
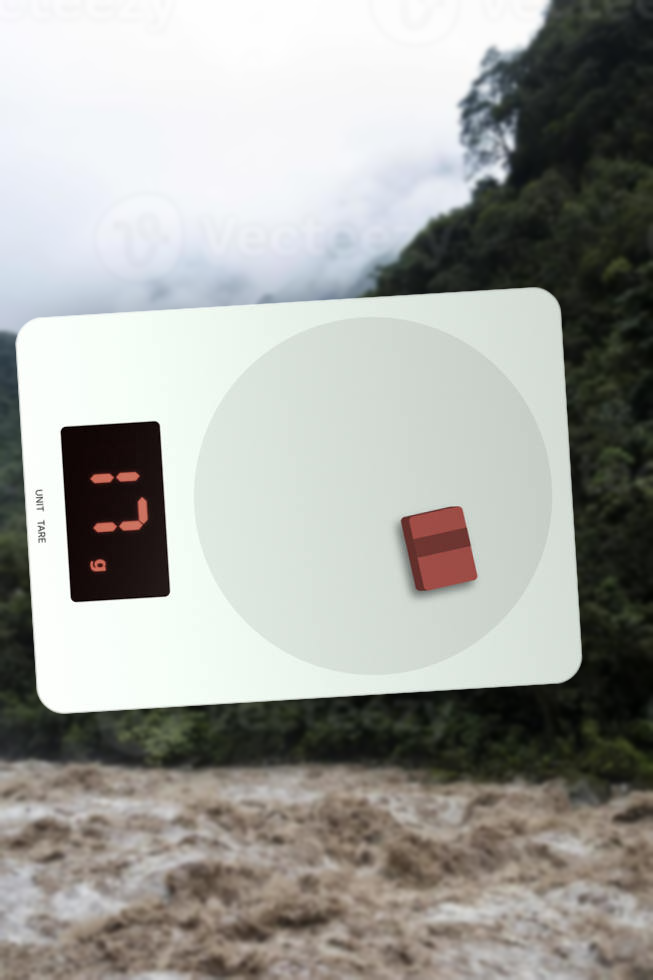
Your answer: 17 g
